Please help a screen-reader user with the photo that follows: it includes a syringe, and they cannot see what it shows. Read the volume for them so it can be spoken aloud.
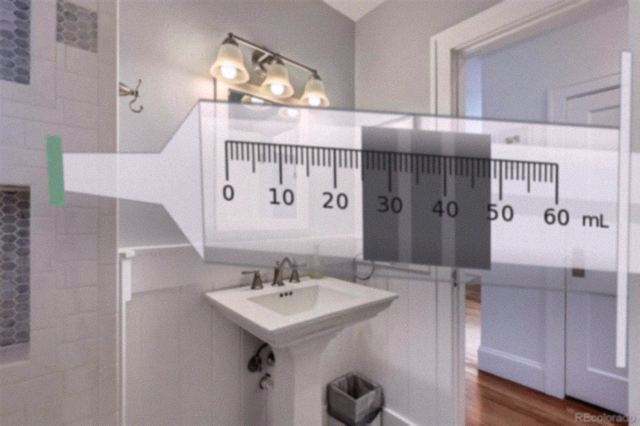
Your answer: 25 mL
